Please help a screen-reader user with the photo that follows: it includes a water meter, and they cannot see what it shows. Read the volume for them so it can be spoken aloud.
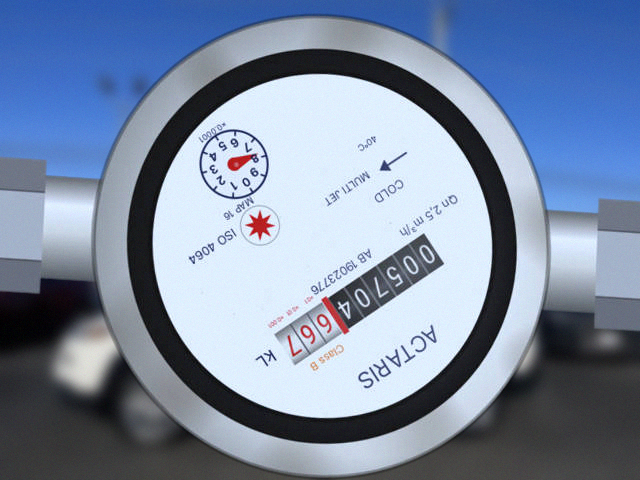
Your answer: 5704.6677 kL
